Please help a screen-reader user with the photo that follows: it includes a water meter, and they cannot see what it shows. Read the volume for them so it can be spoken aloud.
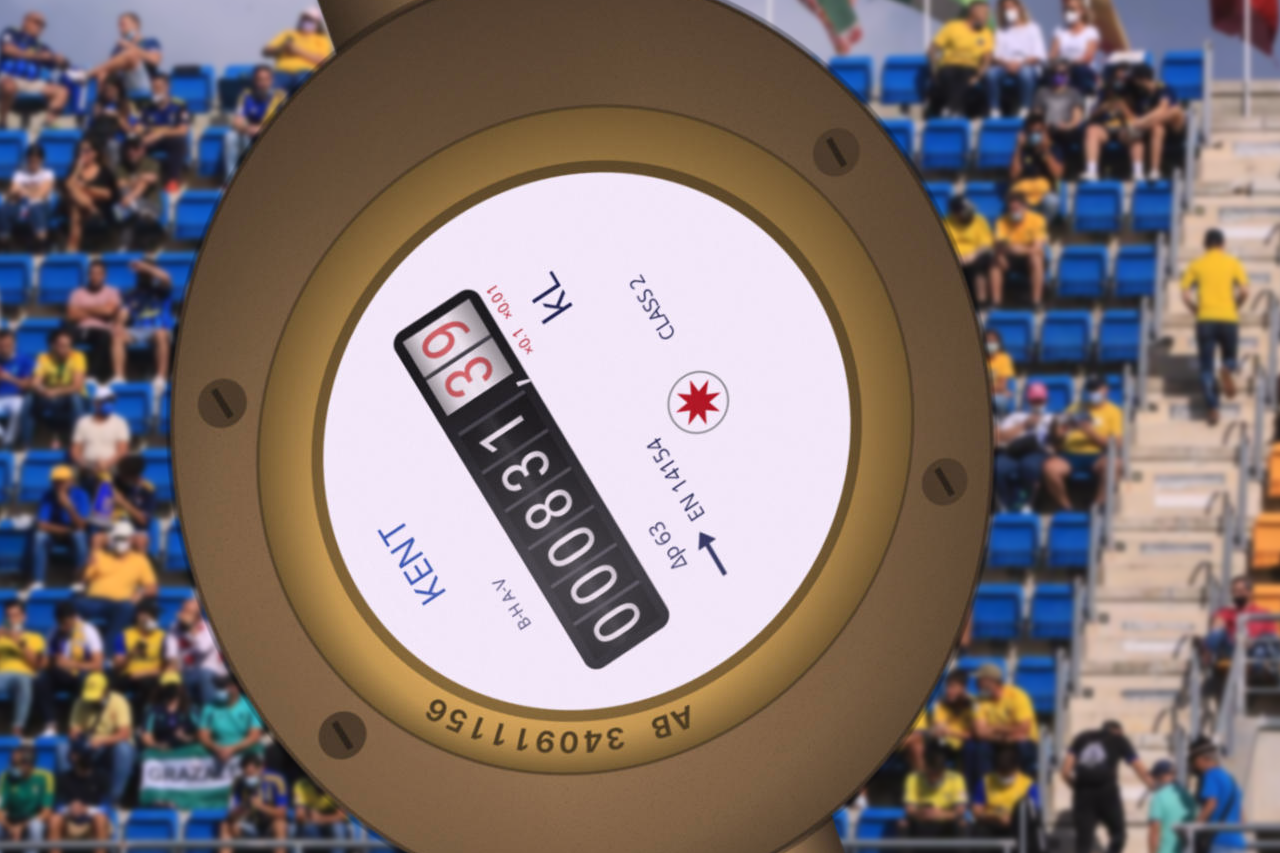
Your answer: 831.39 kL
